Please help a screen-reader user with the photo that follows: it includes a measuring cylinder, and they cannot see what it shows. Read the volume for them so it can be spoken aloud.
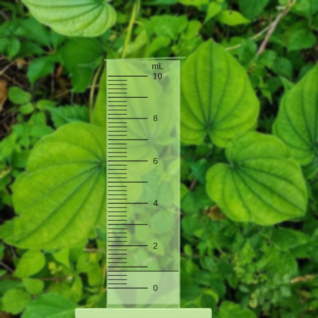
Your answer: 0.8 mL
